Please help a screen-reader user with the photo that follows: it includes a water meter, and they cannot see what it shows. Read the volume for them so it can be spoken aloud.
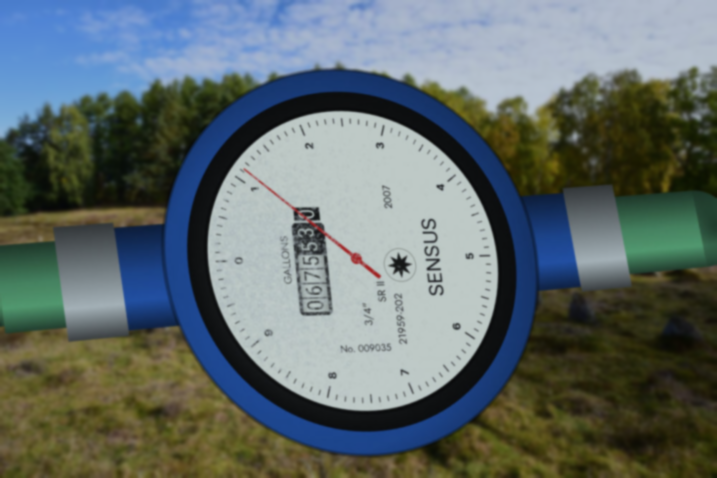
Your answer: 675531.1 gal
